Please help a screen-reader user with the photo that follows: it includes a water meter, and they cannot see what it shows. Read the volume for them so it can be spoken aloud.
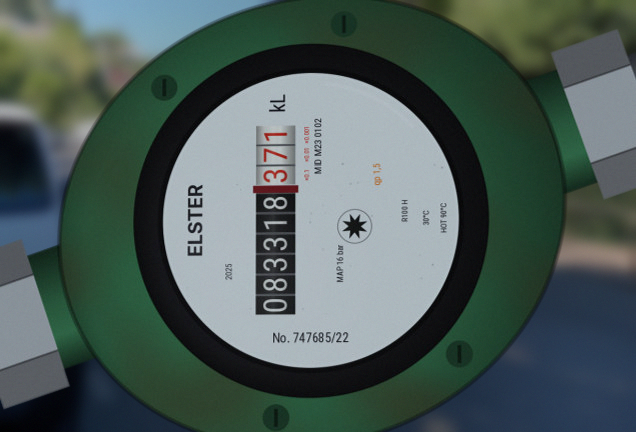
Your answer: 83318.371 kL
